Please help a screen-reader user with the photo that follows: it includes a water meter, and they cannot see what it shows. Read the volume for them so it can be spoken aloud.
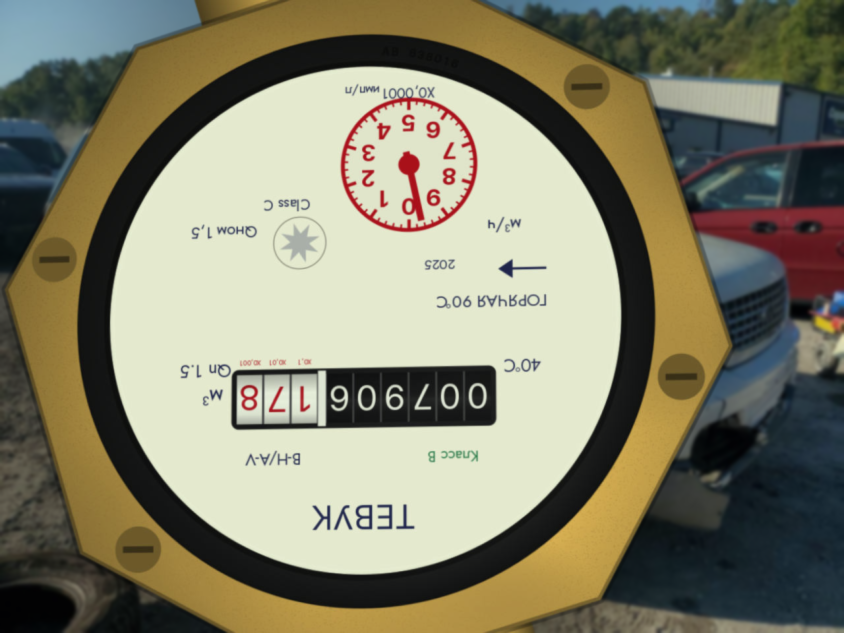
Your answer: 7906.1779 m³
